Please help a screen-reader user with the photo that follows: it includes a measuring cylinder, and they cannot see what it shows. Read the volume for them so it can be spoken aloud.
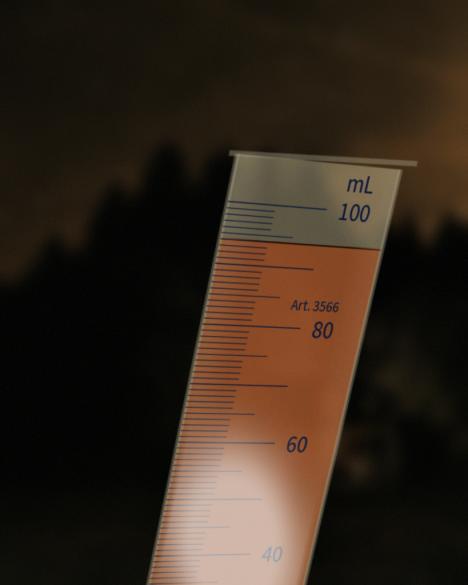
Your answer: 94 mL
